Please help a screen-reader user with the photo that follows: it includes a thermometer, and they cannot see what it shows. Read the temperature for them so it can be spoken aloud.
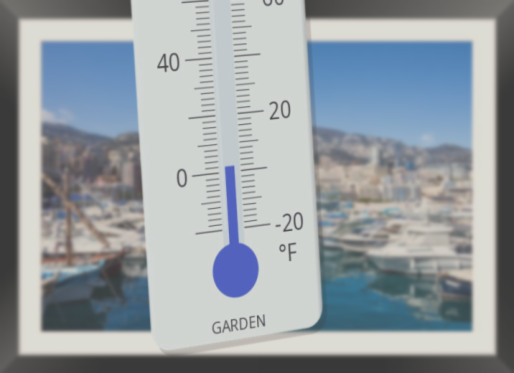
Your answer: 2 °F
